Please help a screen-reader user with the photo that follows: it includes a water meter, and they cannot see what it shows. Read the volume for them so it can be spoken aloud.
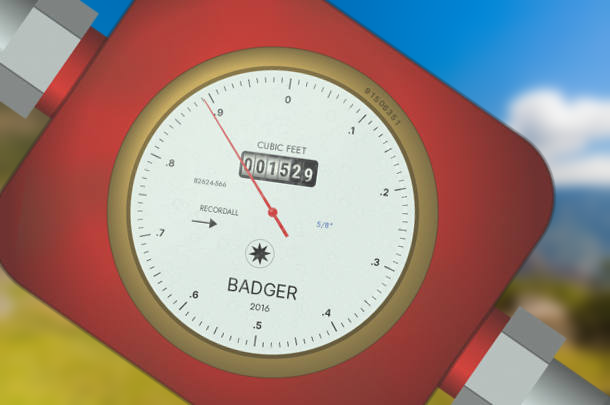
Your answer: 1528.89 ft³
